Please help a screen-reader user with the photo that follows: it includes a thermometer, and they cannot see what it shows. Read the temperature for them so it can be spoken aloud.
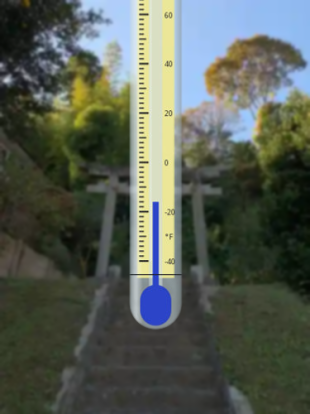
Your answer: -16 °F
